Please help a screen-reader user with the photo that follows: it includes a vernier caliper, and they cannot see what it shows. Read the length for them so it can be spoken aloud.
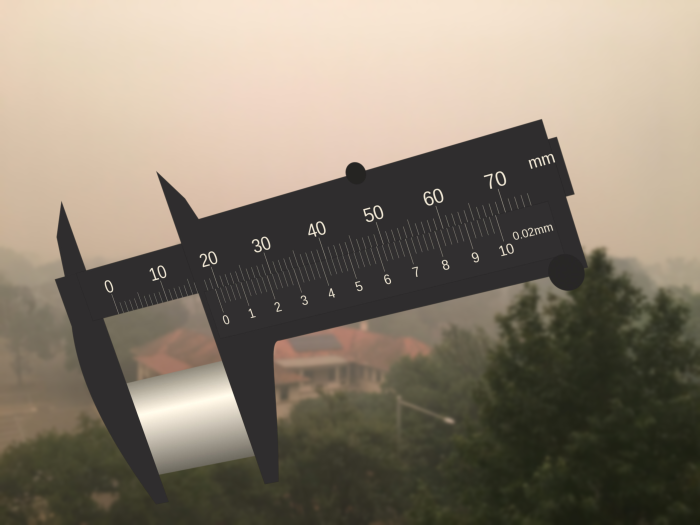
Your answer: 19.4 mm
